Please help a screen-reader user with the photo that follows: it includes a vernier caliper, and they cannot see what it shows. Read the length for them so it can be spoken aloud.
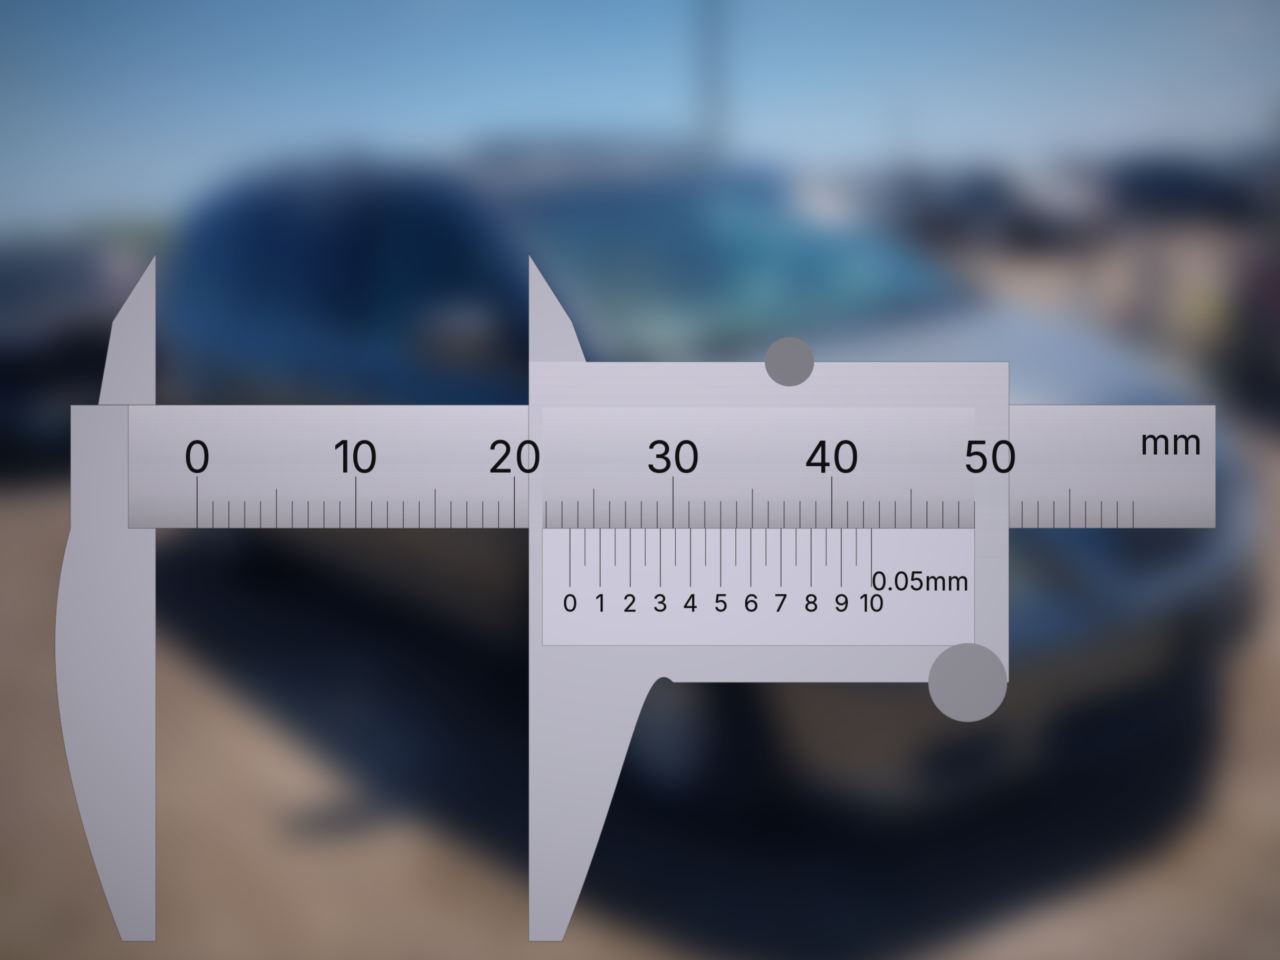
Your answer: 23.5 mm
